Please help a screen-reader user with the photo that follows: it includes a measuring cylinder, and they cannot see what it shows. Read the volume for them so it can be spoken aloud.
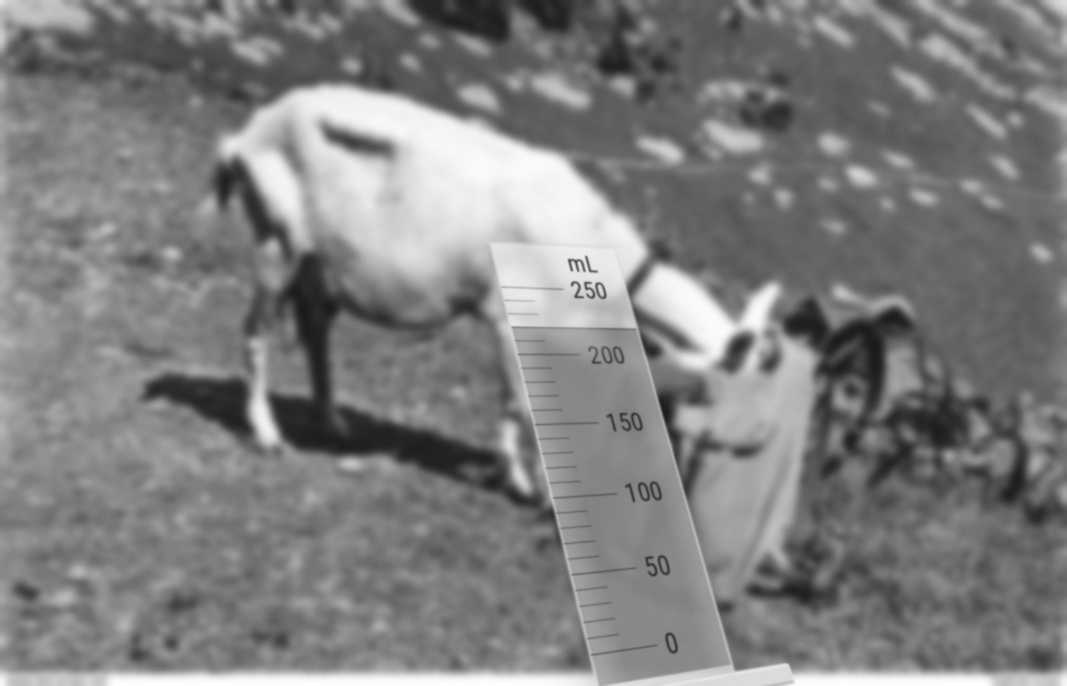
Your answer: 220 mL
